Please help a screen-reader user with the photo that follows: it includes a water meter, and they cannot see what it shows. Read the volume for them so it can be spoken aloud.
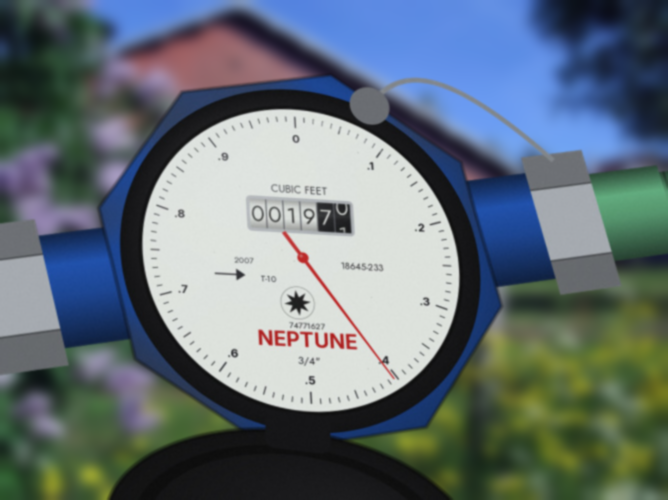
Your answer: 1970.40 ft³
